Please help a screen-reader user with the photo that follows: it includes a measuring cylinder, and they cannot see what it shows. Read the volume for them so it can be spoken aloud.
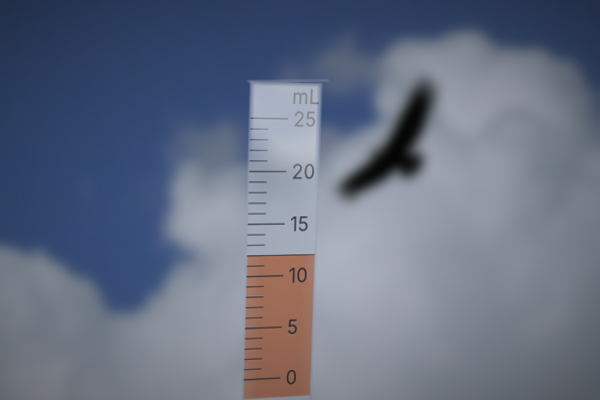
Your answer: 12 mL
